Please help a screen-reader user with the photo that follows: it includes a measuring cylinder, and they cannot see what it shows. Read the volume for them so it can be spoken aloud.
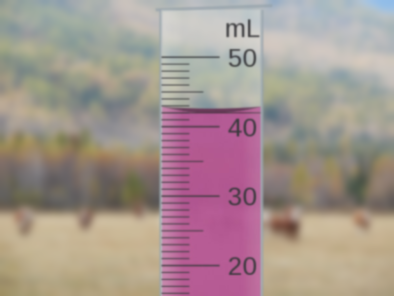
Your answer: 42 mL
